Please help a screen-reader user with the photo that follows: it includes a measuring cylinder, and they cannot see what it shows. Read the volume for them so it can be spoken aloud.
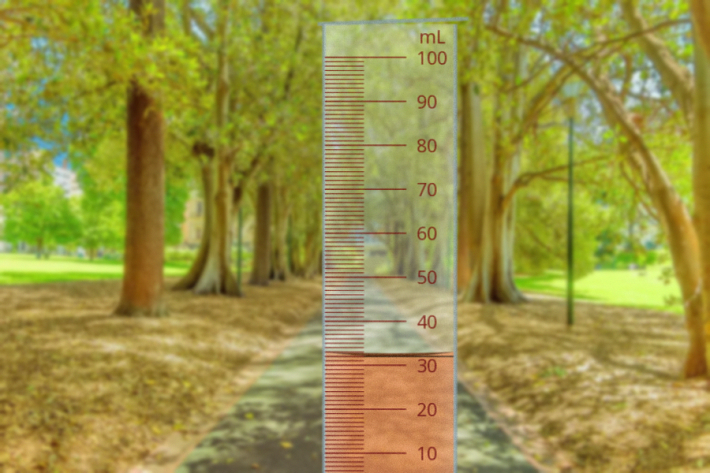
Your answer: 32 mL
